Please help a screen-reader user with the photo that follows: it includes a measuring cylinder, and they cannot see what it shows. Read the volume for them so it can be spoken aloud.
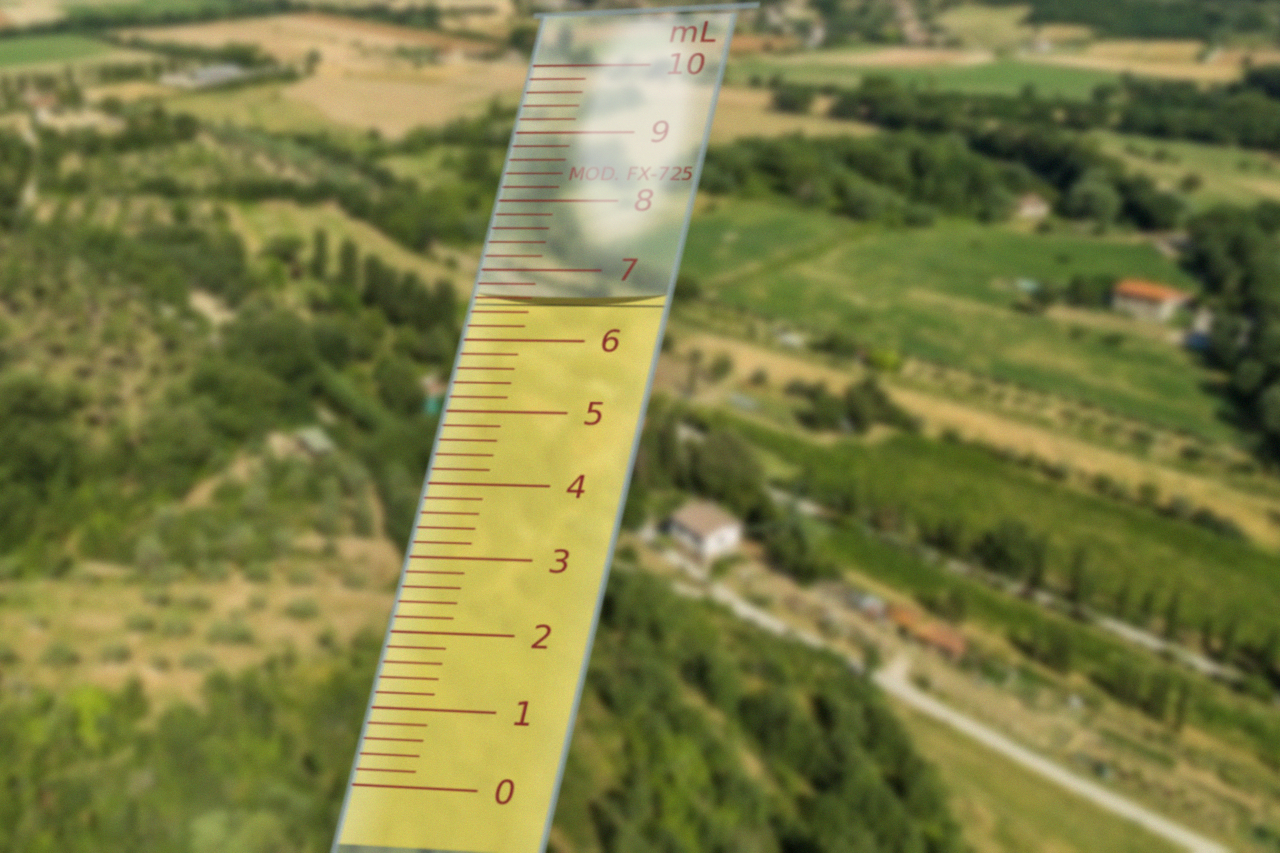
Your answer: 6.5 mL
